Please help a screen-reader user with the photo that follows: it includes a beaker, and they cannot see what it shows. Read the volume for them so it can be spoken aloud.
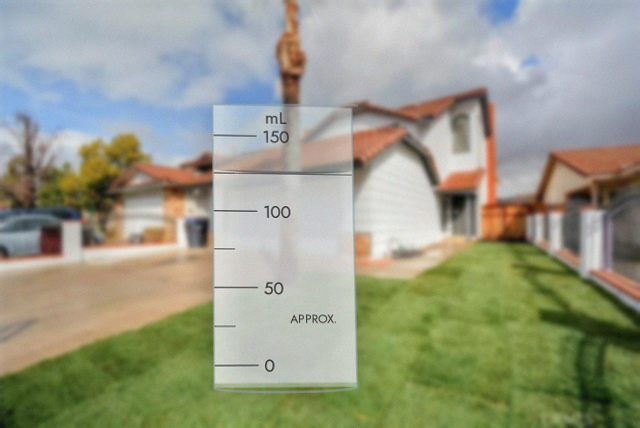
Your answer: 125 mL
